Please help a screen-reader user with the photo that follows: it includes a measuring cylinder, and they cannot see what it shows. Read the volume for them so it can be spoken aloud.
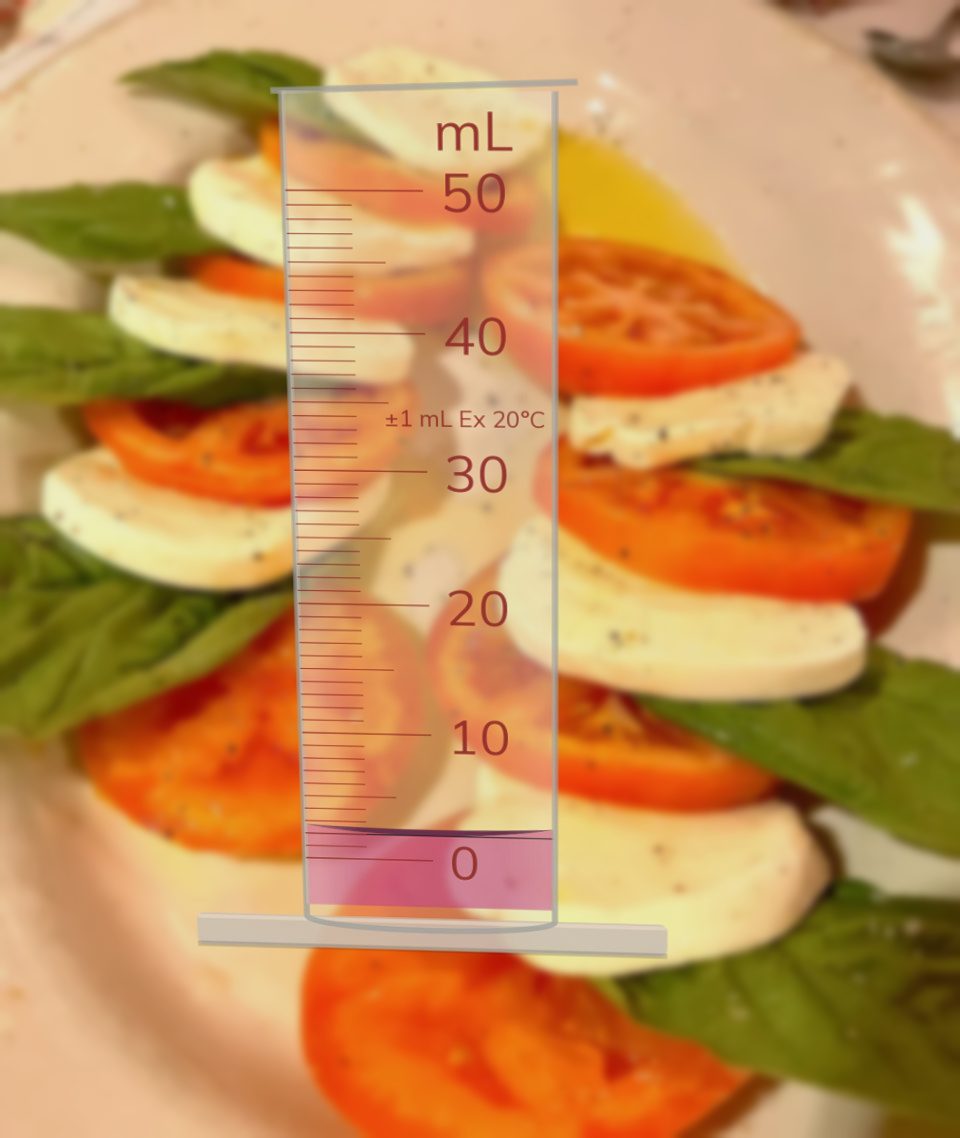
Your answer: 2 mL
